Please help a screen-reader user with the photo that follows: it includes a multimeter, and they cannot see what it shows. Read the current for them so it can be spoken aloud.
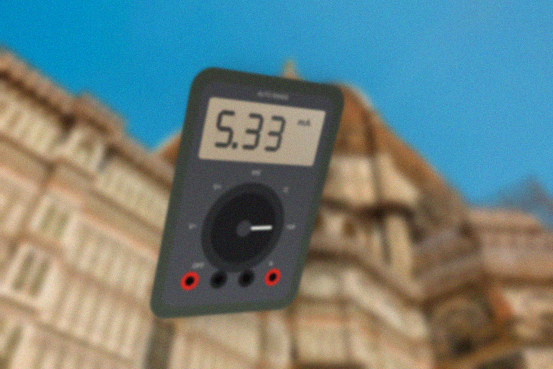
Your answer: 5.33 mA
